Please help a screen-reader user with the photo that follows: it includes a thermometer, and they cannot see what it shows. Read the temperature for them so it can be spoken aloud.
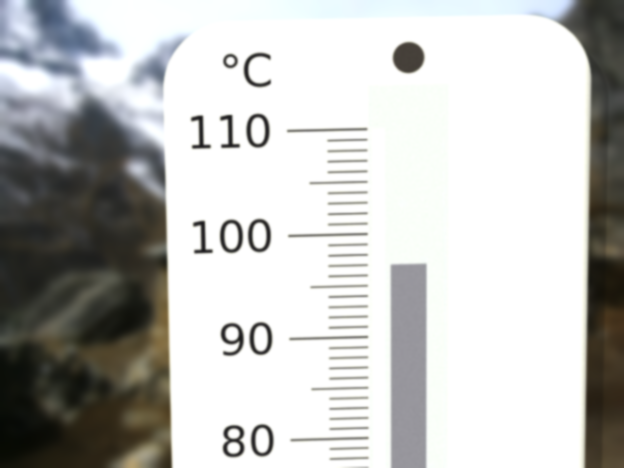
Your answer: 97 °C
